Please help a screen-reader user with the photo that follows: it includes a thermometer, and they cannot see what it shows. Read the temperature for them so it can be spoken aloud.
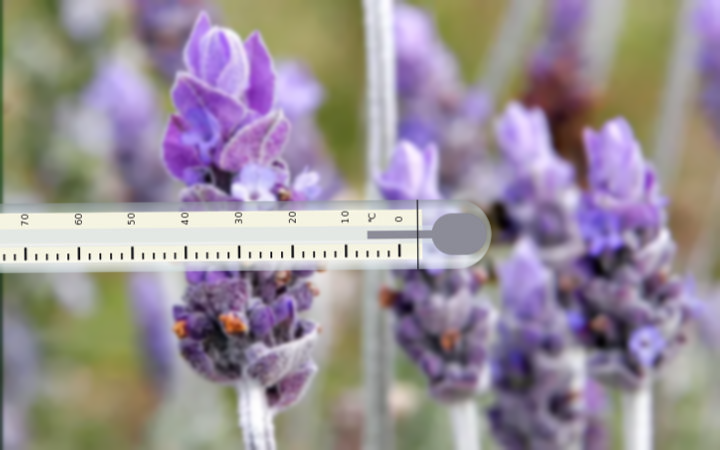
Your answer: 6 °C
